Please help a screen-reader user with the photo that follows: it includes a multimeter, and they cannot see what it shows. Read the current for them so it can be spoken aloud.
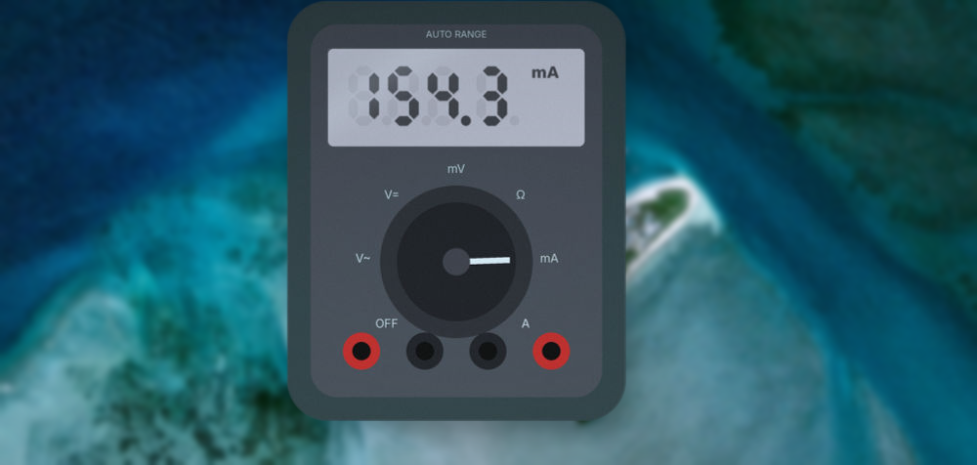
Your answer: 154.3 mA
